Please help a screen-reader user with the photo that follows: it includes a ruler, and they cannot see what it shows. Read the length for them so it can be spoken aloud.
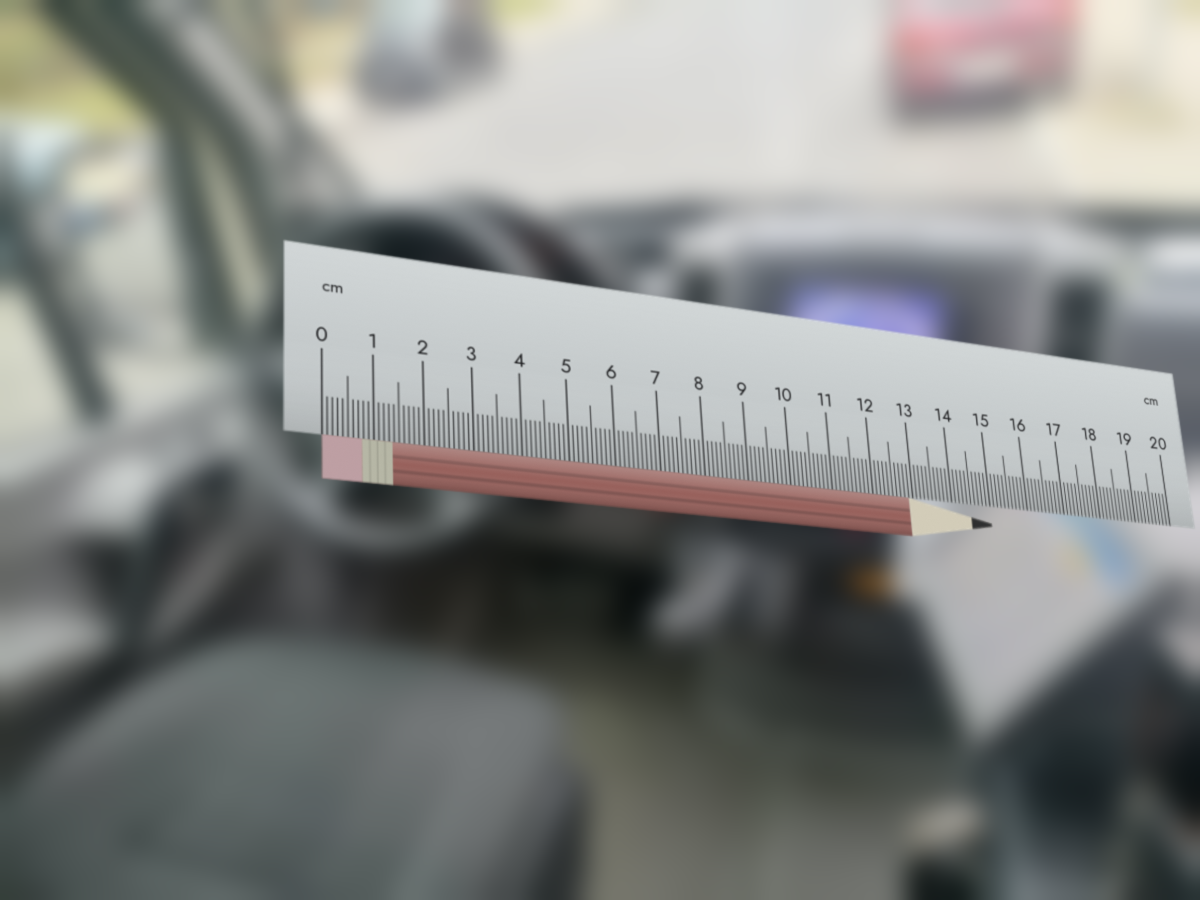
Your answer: 15 cm
